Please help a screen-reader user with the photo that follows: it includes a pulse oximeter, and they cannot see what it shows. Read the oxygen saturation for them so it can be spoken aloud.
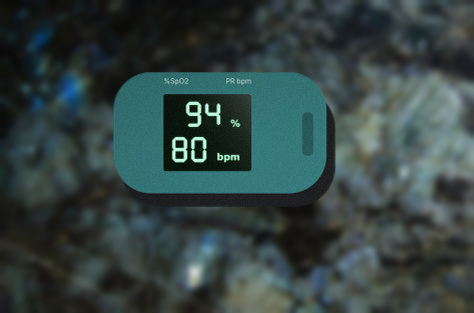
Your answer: 94 %
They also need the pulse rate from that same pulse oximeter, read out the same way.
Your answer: 80 bpm
